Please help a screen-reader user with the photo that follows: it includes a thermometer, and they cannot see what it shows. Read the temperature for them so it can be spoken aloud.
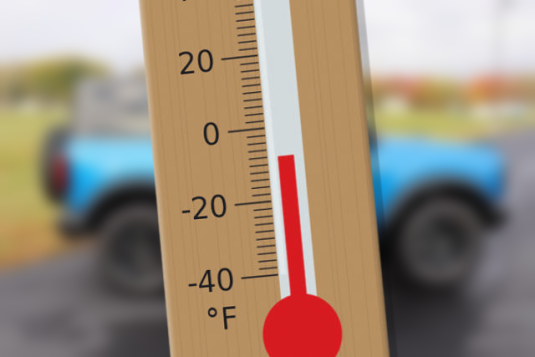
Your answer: -8 °F
